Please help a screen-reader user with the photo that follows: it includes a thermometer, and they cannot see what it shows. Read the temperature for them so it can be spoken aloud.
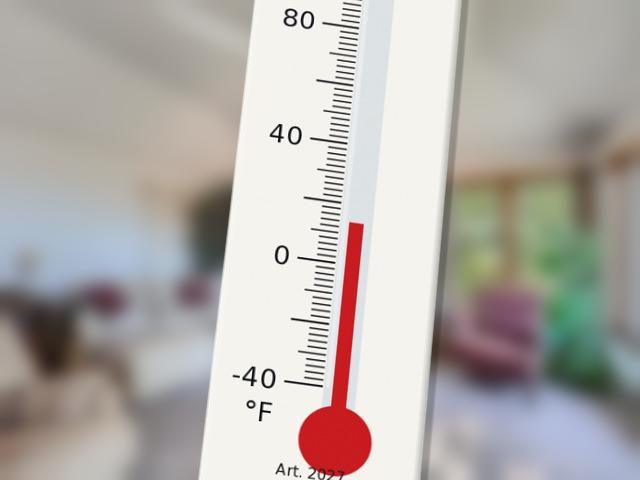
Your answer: 14 °F
